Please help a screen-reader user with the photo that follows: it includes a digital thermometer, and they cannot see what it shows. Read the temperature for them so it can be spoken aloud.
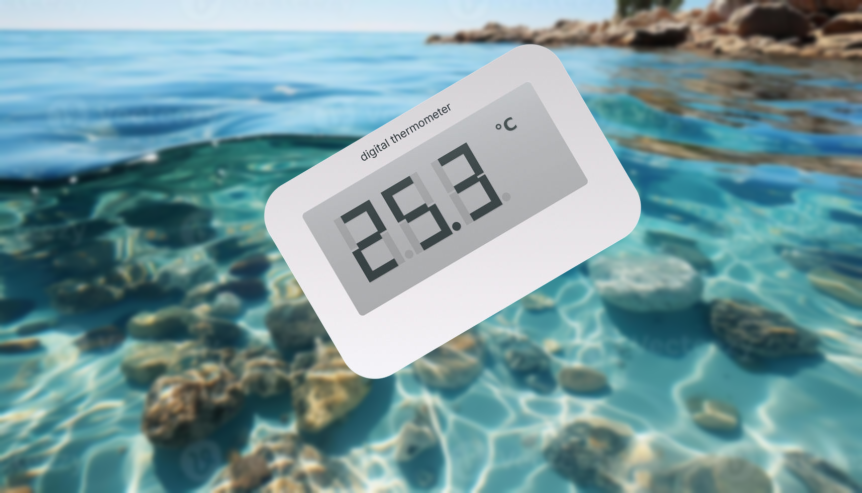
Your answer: 25.3 °C
